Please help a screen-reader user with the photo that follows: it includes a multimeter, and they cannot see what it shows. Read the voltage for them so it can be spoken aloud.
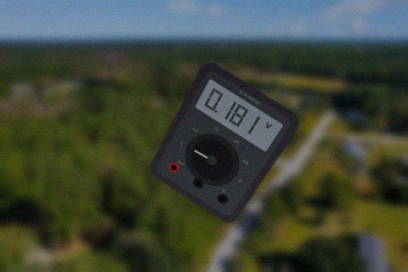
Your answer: 0.181 V
